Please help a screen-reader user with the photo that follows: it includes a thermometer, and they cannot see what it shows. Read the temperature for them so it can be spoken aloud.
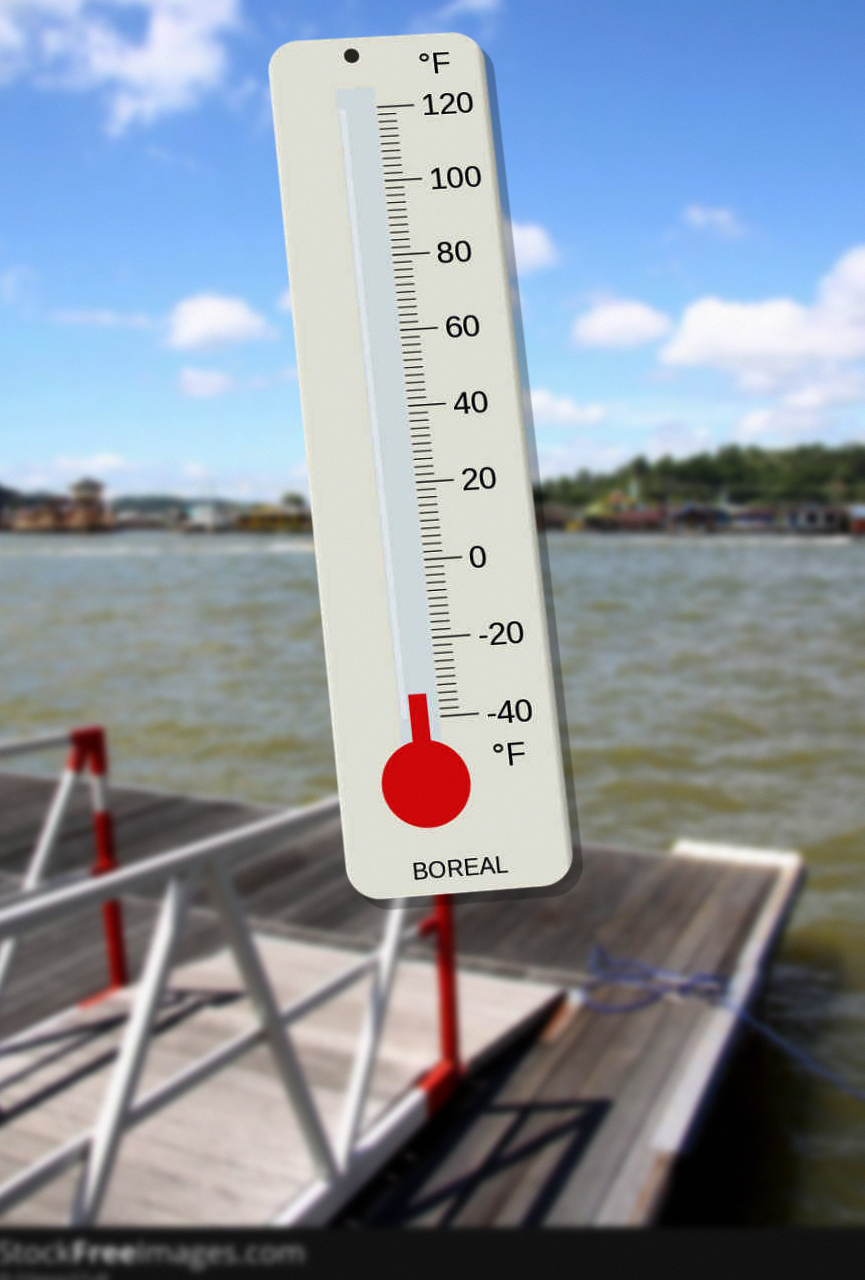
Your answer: -34 °F
